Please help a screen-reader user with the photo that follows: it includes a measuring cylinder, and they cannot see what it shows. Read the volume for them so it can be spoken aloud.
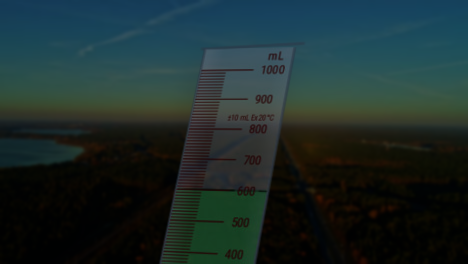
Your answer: 600 mL
